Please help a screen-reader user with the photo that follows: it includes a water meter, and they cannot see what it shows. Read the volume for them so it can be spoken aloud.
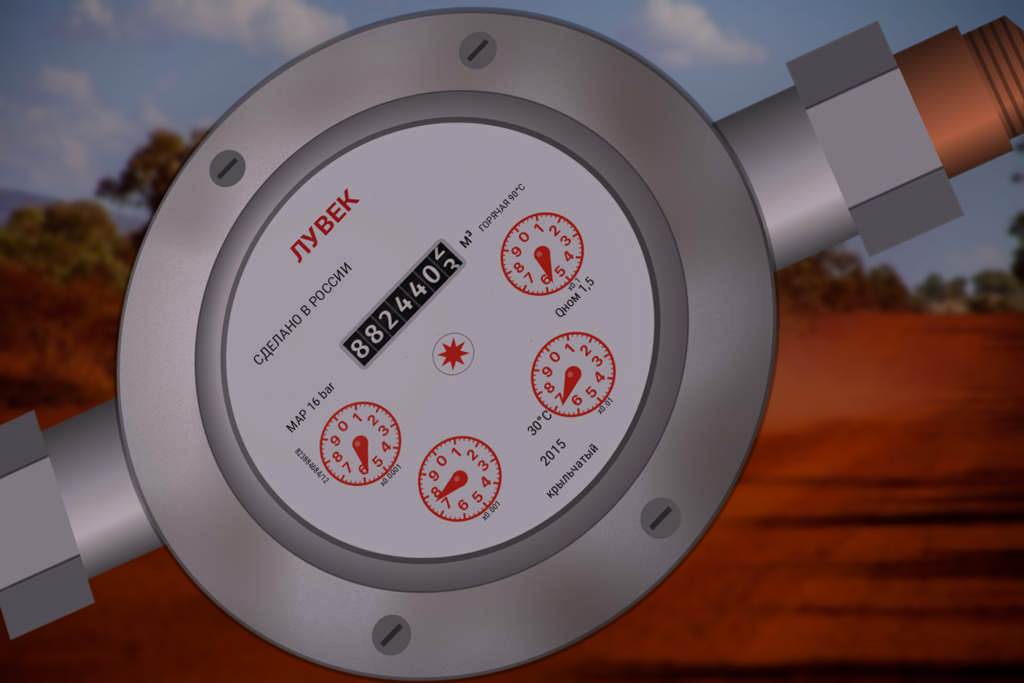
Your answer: 8824402.5675 m³
